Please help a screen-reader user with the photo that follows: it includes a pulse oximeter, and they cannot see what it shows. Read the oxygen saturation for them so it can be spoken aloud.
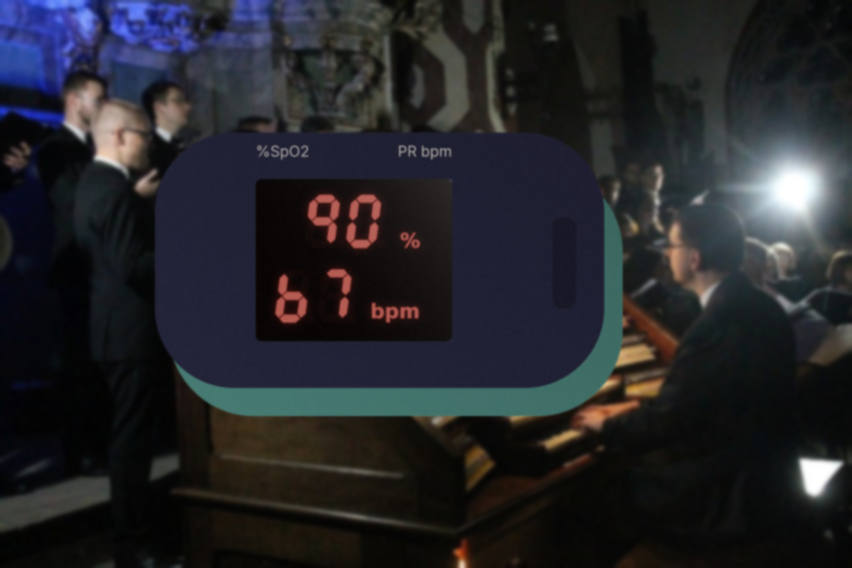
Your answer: 90 %
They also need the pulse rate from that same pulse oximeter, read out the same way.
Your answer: 67 bpm
